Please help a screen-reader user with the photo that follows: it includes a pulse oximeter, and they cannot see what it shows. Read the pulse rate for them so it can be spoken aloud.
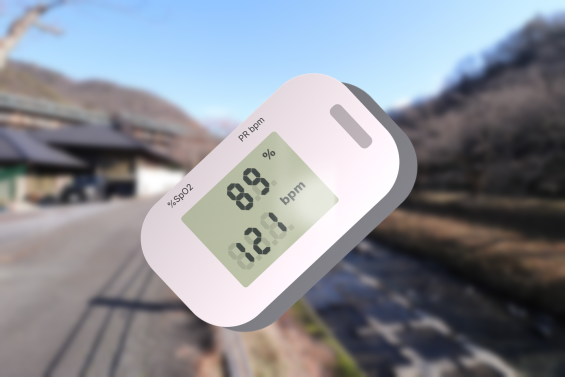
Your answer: 121 bpm
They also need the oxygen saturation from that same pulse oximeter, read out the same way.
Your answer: 89 %
